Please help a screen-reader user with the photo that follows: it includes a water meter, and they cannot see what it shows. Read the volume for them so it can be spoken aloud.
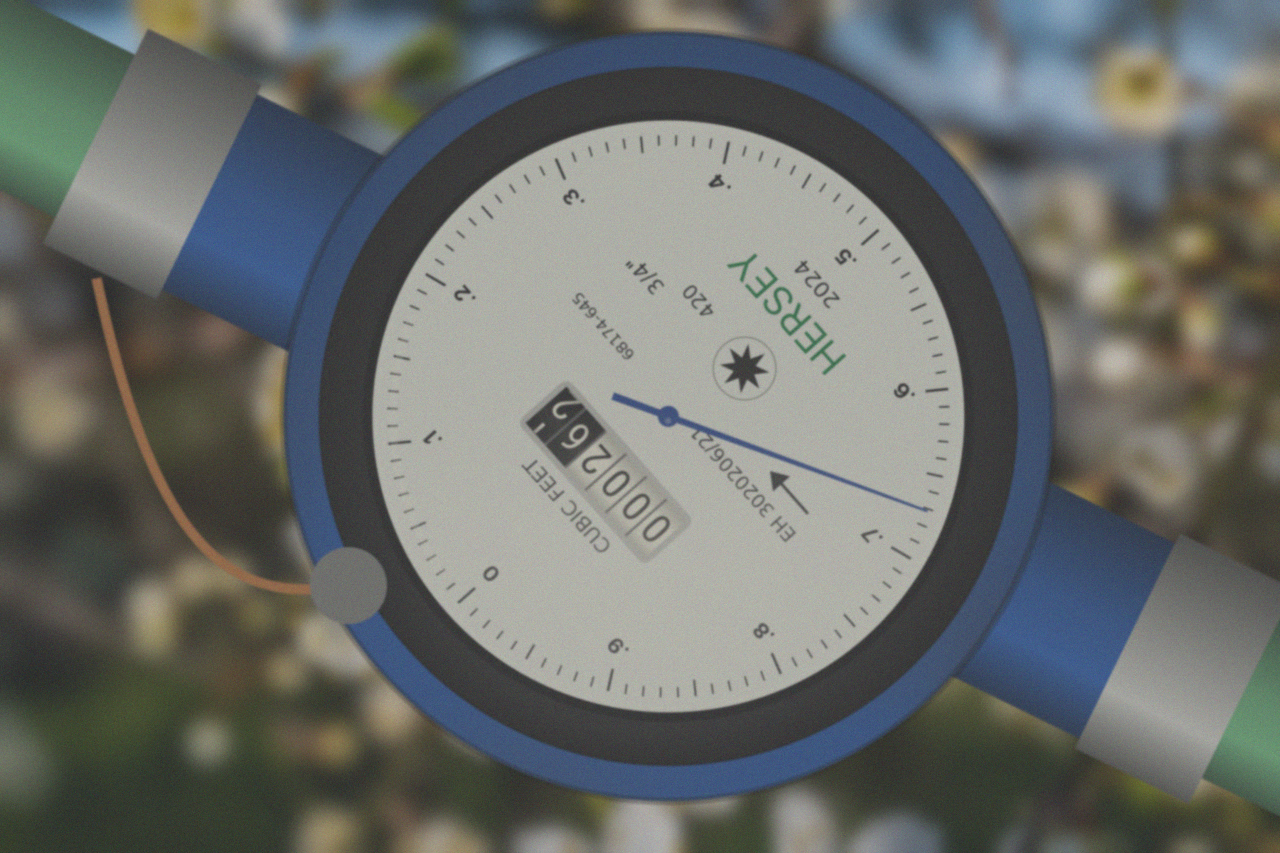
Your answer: 261.67 ft³
